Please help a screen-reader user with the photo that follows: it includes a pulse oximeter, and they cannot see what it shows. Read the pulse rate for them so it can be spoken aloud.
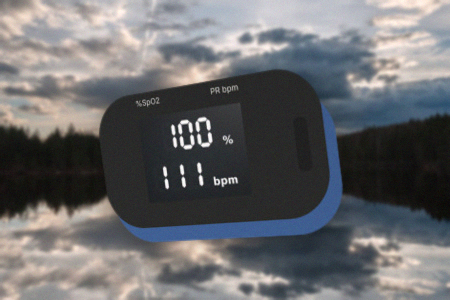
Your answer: 111 bpm
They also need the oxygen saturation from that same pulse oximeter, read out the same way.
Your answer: 100 %
